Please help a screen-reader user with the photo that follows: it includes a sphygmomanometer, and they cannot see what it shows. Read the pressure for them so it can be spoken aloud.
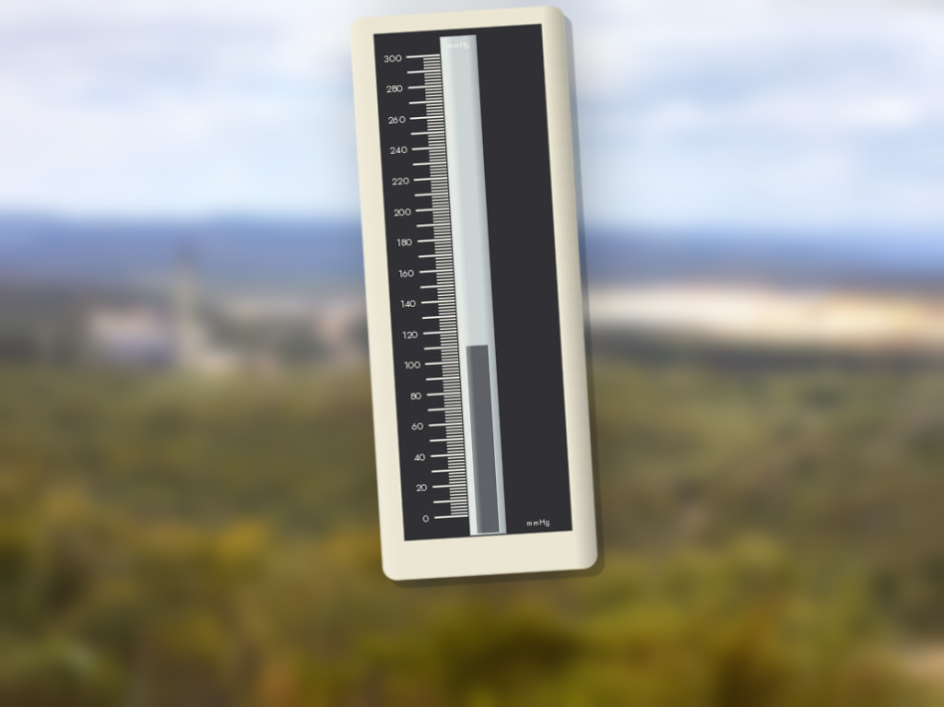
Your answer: 110 mmHg
